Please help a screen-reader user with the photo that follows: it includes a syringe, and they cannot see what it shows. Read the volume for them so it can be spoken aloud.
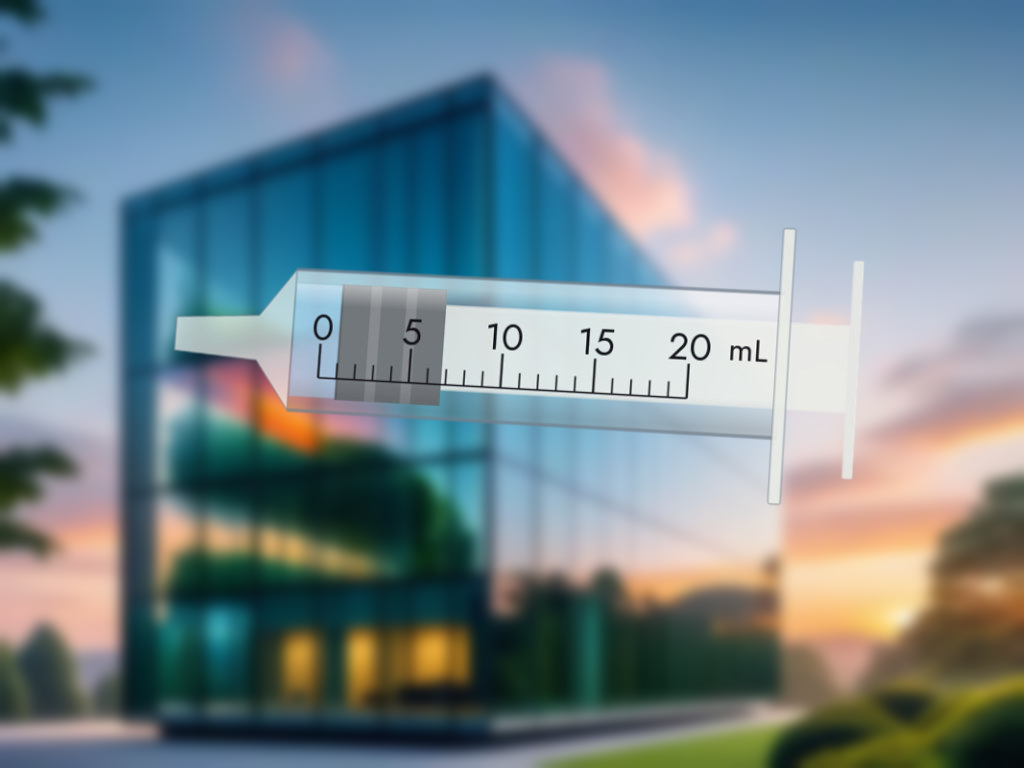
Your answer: 1 mL
